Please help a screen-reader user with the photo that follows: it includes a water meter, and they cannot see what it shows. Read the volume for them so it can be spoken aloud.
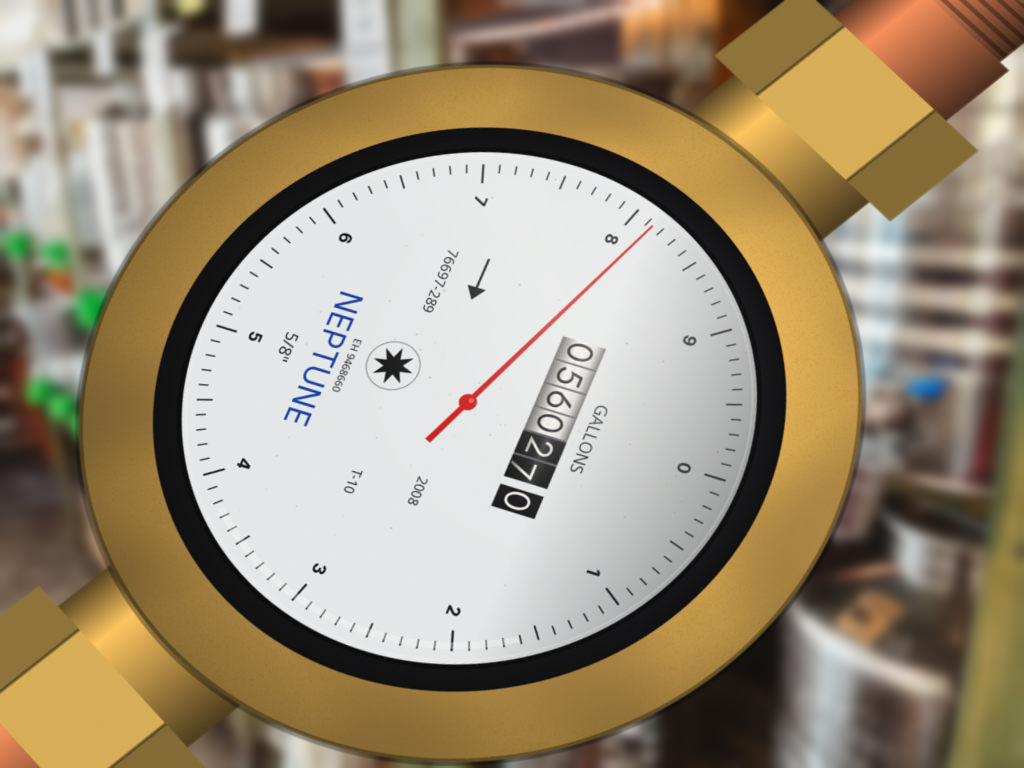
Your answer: 560268.1 gal
